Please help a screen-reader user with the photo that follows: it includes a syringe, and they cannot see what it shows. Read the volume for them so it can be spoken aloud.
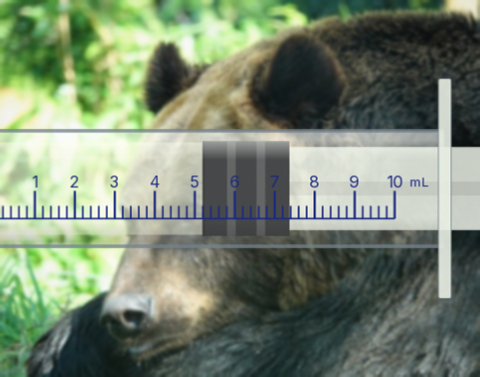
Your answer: 5.2 mL
